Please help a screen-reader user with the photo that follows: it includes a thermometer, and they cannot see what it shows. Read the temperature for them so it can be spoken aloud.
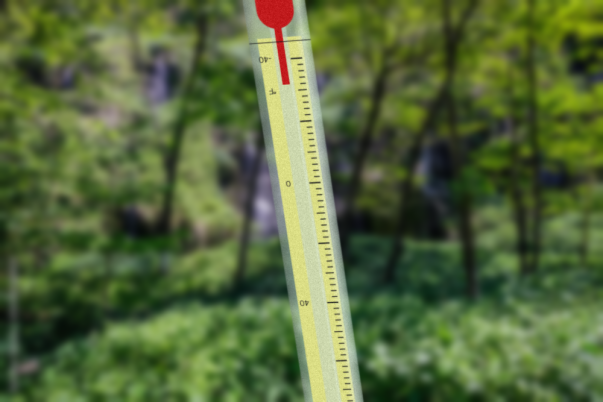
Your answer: -32 °F
